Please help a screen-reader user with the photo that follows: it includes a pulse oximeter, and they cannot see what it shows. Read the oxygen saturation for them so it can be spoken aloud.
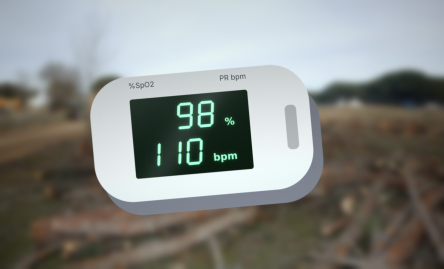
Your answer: 98 %
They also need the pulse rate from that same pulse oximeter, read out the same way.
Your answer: 110 bpm
